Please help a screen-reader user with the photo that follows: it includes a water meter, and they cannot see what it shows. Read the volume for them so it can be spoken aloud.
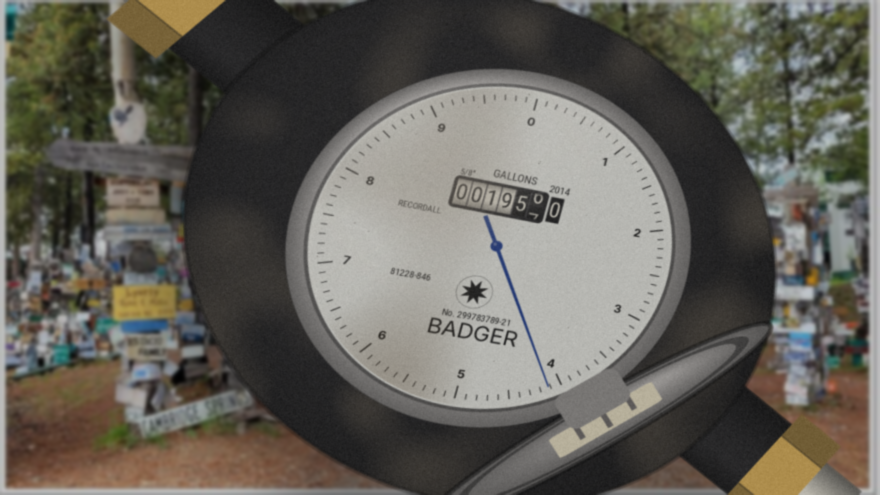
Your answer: 19564.1 gal
